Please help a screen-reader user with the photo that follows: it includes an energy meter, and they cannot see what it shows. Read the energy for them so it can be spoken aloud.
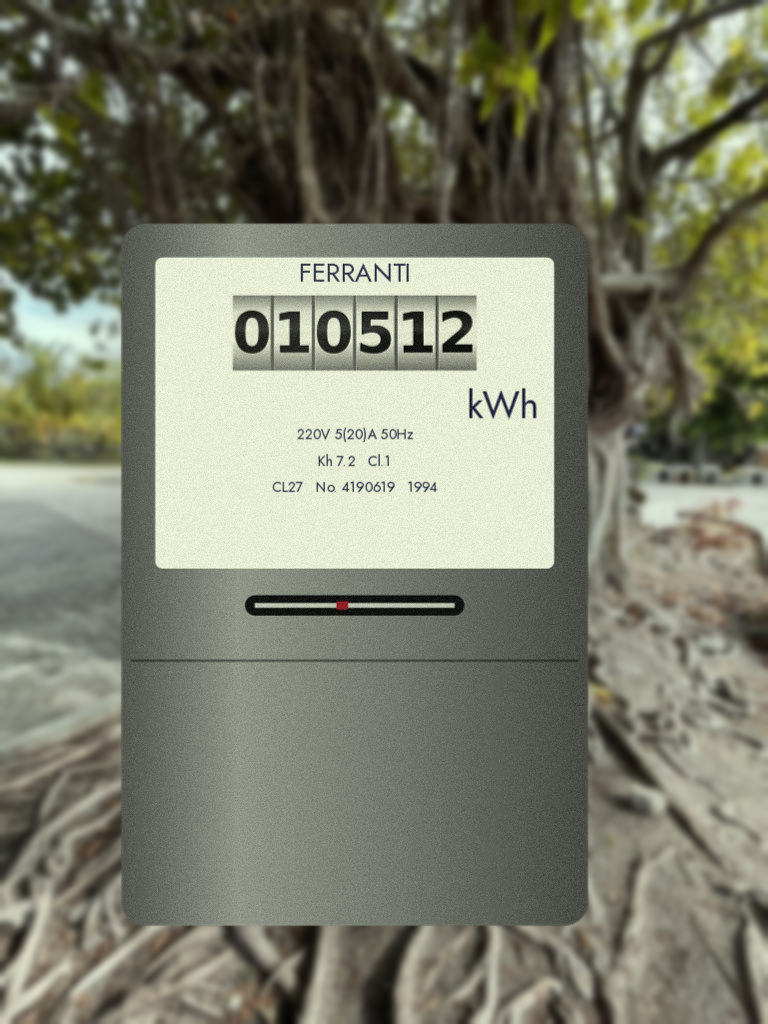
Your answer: 10512 kWh
